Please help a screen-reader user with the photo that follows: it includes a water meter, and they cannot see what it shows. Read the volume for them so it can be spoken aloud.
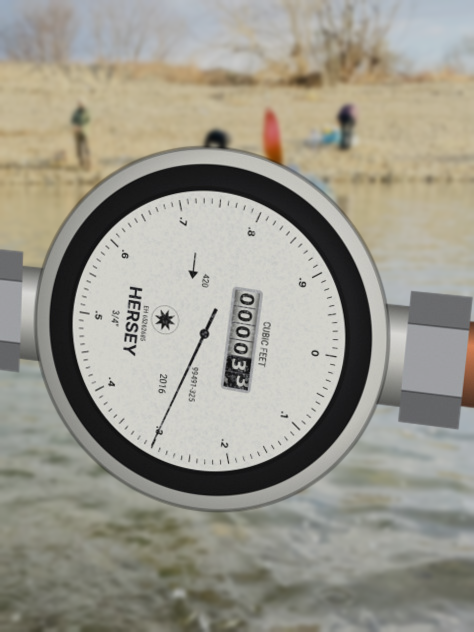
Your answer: 33.30 ft³
